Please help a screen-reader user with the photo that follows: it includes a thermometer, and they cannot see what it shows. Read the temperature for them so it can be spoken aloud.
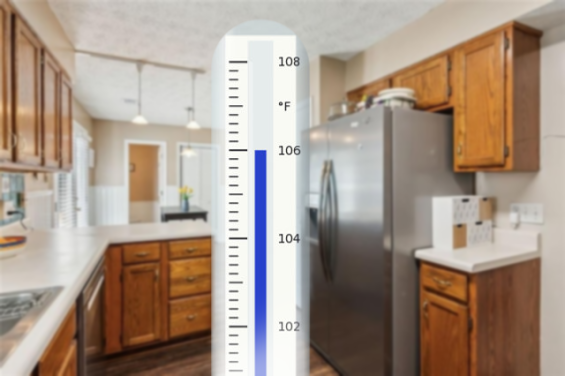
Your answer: 106 °F
